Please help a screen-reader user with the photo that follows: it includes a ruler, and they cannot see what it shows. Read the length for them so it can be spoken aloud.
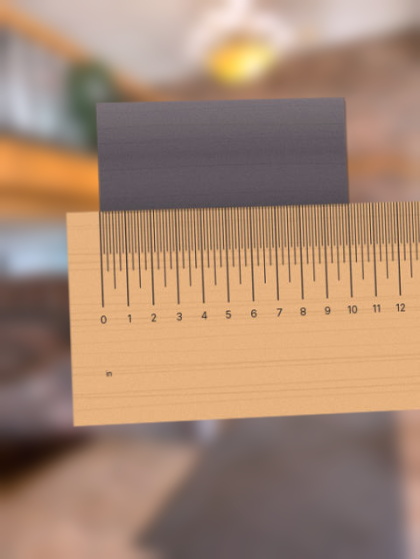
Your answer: 10 in
